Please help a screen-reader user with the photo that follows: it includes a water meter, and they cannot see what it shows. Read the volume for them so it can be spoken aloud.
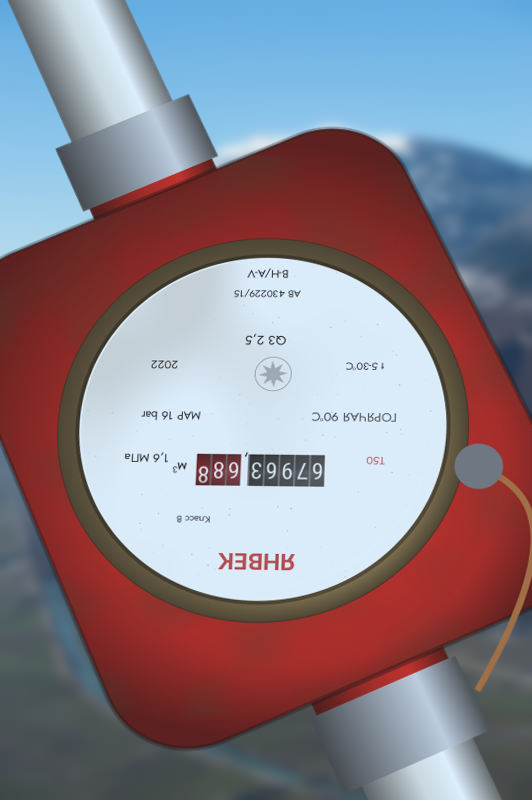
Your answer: 67963.688 m³
